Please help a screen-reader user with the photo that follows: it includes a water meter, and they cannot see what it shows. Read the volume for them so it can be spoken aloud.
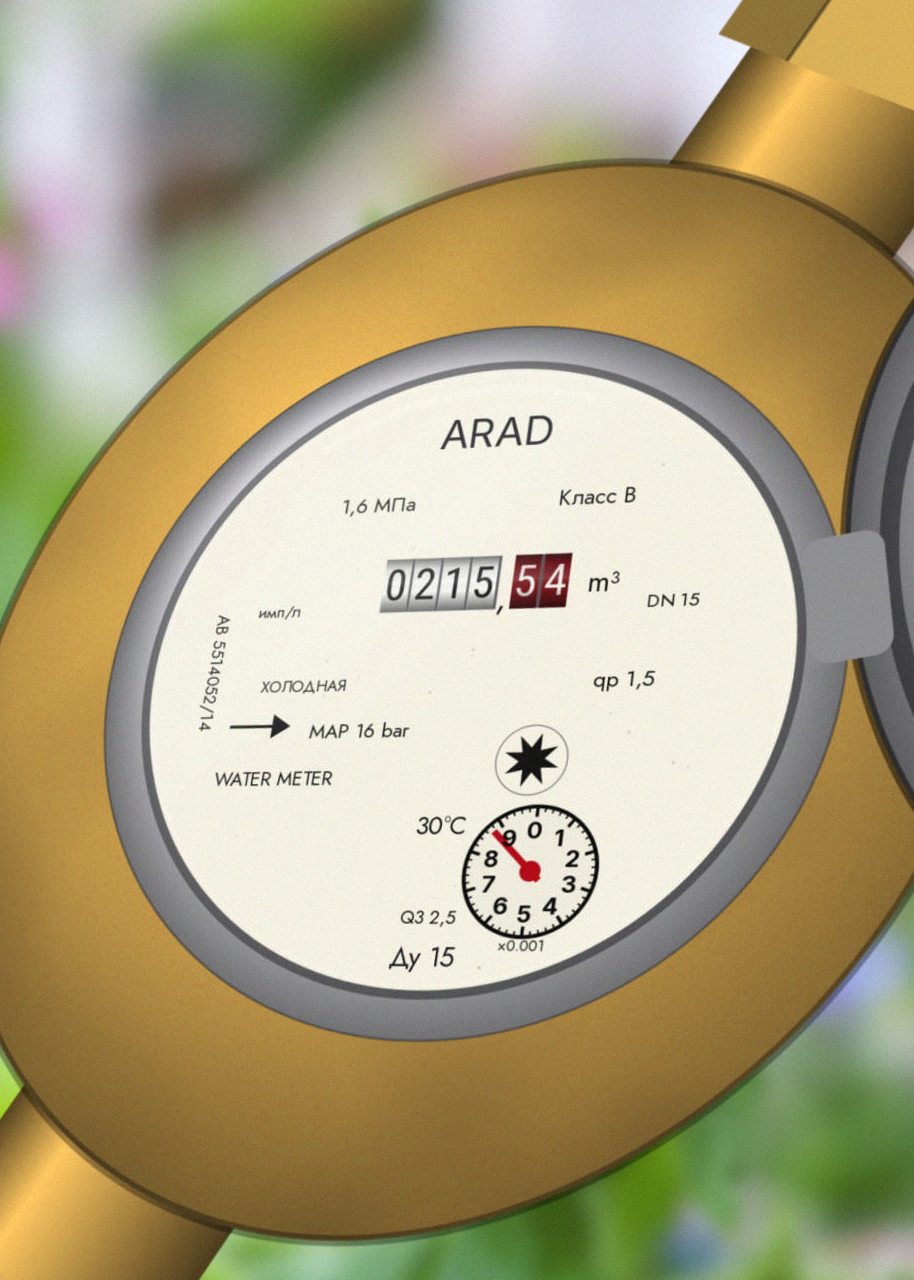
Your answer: 215.548 m³
